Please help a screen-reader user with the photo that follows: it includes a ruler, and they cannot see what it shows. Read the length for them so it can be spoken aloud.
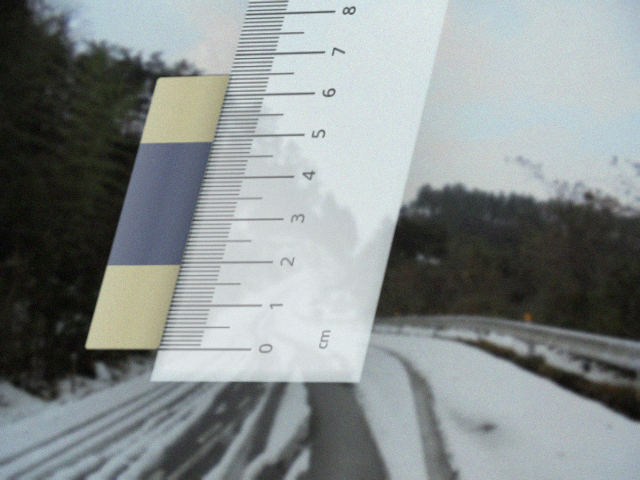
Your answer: 6.5 cm
